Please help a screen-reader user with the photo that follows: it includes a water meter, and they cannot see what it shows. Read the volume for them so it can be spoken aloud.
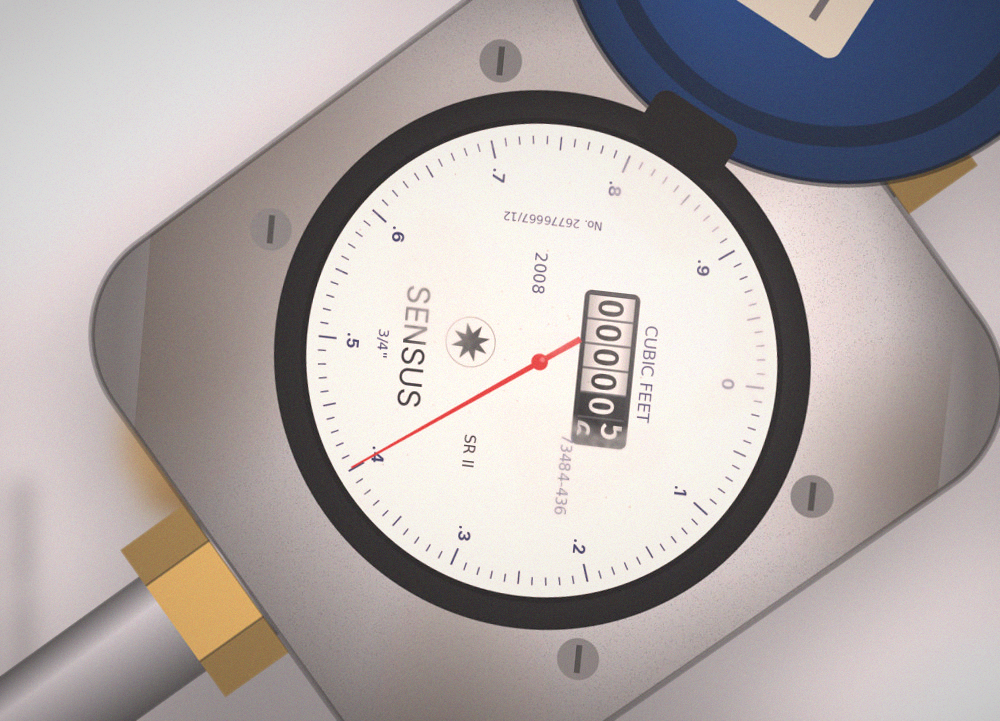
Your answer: 5.40 ft³
